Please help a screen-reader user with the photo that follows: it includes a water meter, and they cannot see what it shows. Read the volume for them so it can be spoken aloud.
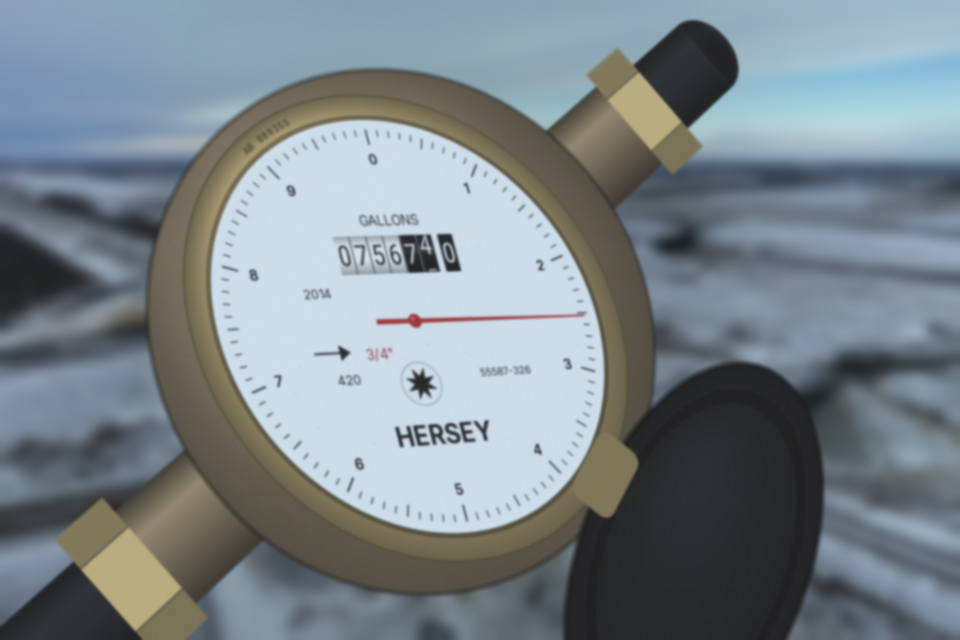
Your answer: 756742.5 gal
